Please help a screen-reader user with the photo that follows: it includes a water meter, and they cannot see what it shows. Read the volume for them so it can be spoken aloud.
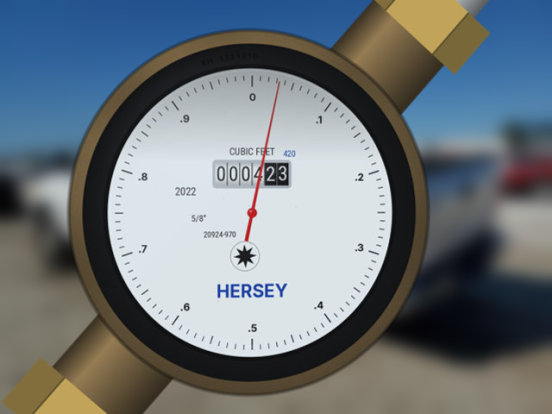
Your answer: 423.03 ft³
